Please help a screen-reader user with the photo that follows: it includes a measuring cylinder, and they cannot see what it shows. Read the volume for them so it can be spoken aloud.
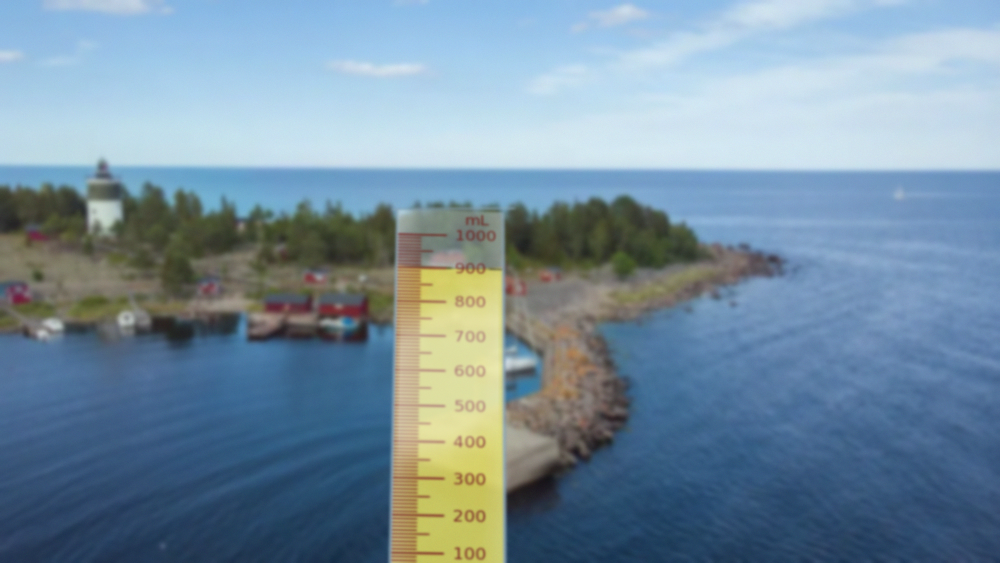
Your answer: 900 mL
